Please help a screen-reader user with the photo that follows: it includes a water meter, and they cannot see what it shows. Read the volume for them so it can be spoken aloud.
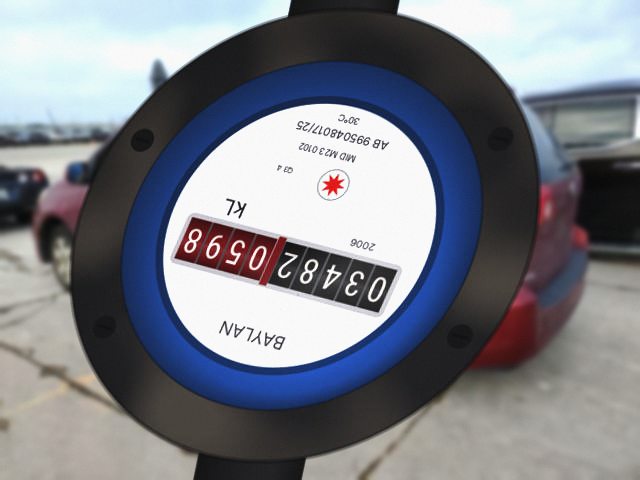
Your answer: 3482.0598 kL
